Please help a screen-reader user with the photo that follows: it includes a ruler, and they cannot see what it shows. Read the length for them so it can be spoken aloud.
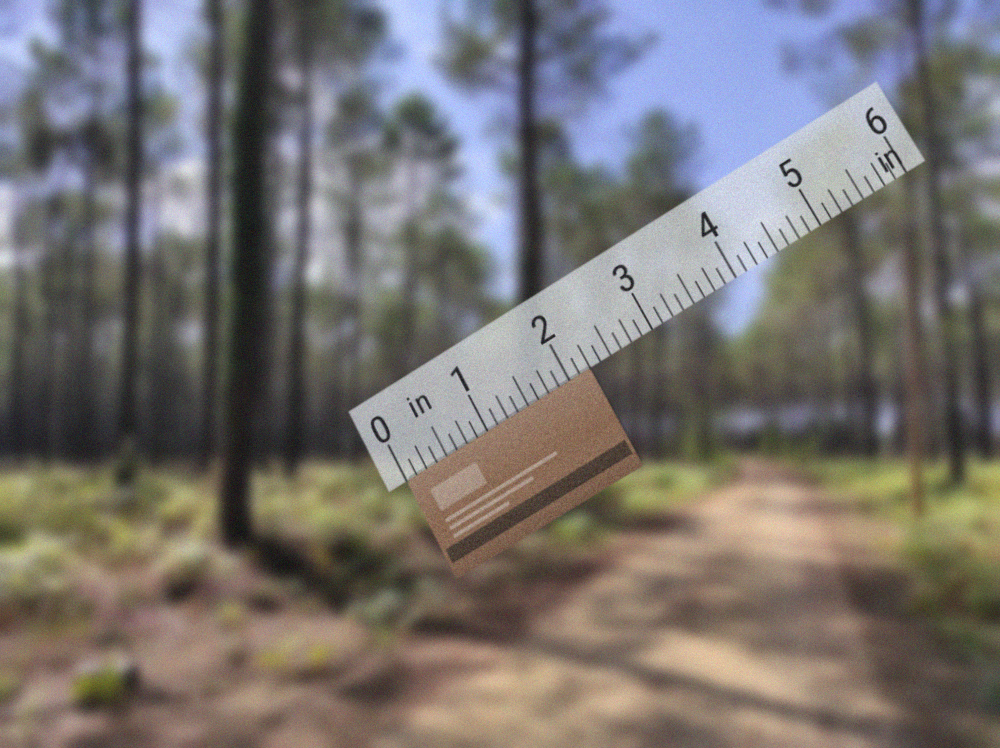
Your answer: 2.25 in
